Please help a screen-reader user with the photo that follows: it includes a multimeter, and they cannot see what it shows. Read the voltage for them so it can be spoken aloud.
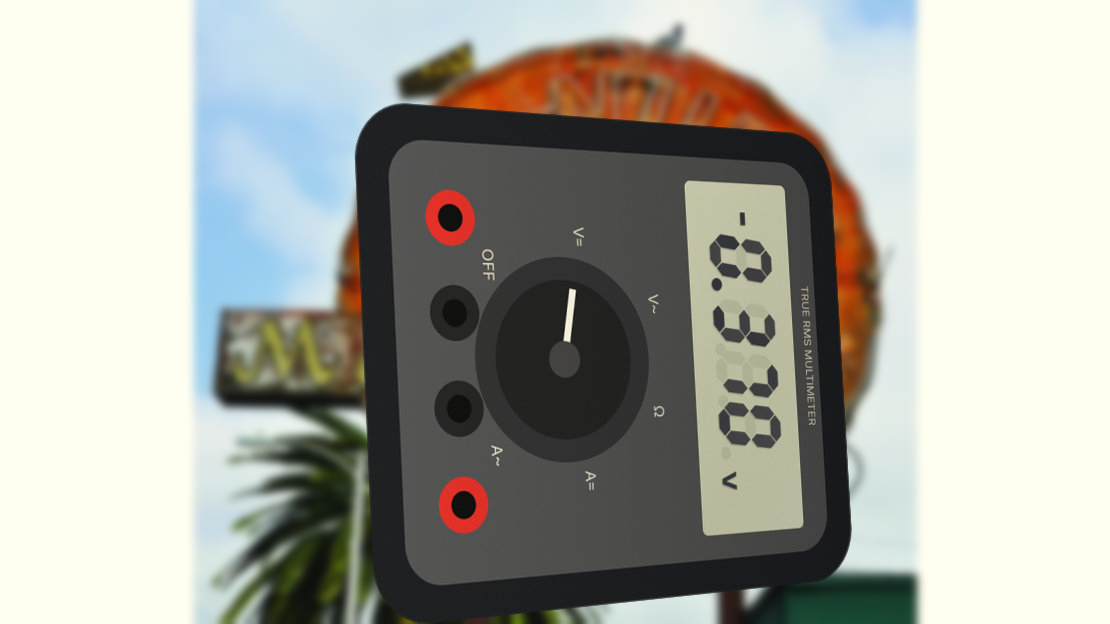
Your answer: -0.370 V
